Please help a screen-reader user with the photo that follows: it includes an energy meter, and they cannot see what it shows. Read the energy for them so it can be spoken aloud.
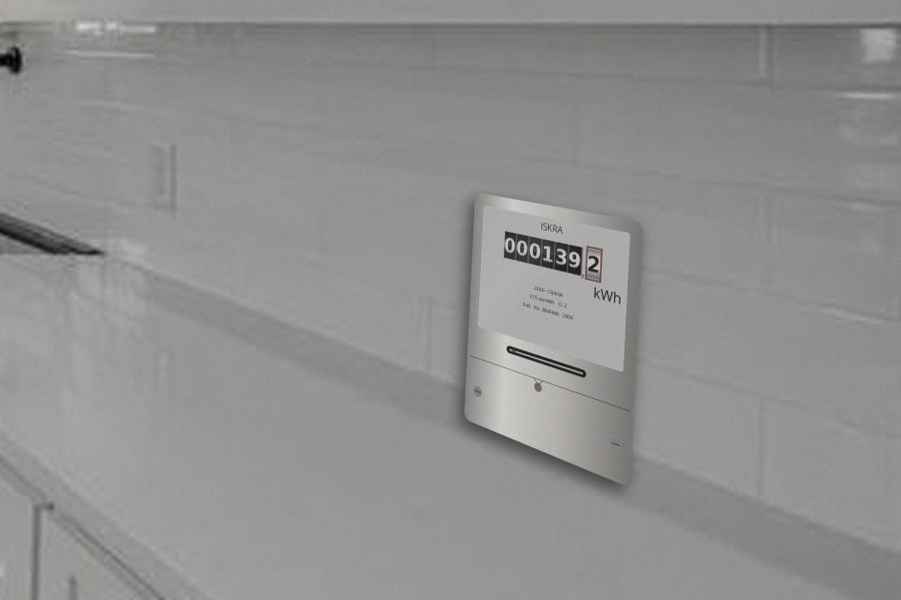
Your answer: 139.2 kWh
